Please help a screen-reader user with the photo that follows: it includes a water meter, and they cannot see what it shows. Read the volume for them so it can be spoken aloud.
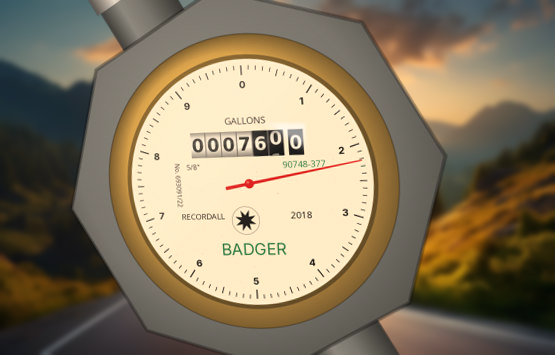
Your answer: 7602.2 gal
